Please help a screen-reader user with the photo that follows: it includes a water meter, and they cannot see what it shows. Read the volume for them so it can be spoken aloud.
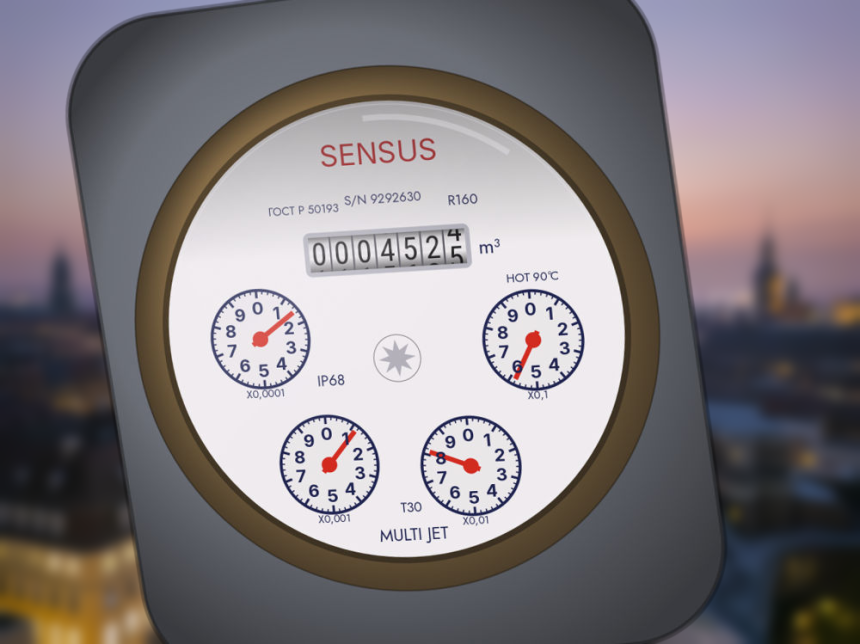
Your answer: 4524.5811 m³
